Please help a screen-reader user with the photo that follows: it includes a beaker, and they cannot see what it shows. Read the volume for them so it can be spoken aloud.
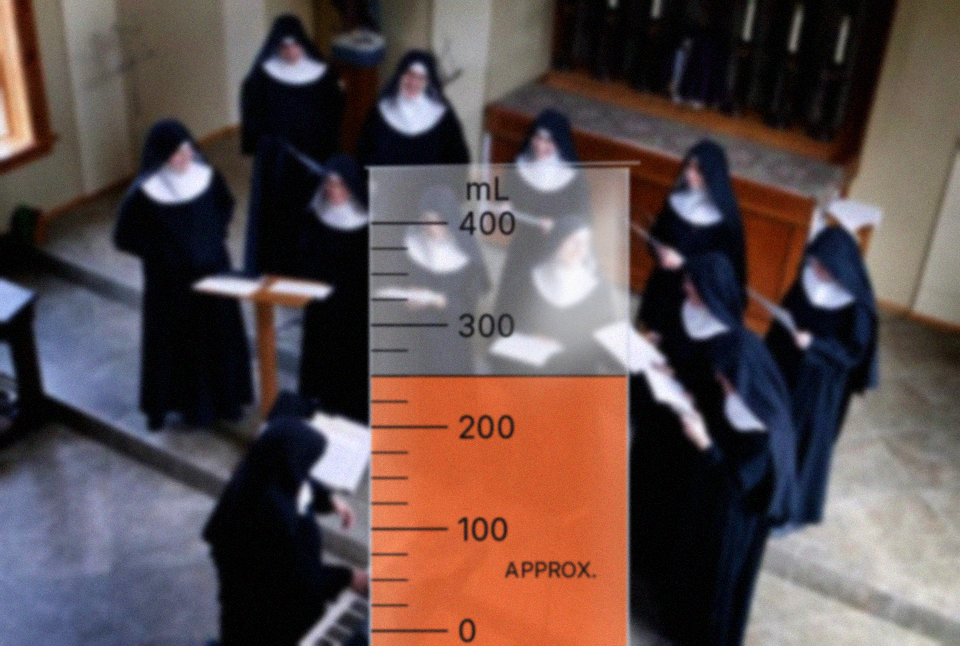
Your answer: 250 mL
